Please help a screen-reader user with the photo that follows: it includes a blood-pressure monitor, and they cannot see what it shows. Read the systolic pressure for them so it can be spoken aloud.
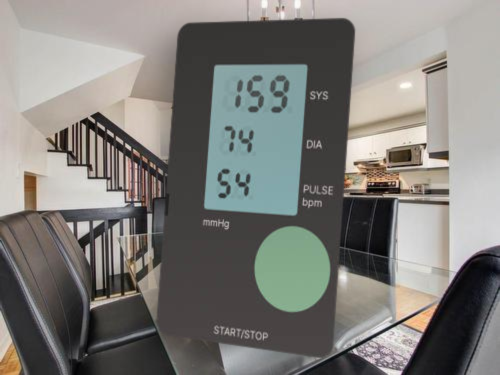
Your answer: 159 mmHg
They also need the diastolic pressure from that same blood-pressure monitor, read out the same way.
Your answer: 74 mmHg
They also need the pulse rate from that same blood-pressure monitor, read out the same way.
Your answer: 54 bpm
